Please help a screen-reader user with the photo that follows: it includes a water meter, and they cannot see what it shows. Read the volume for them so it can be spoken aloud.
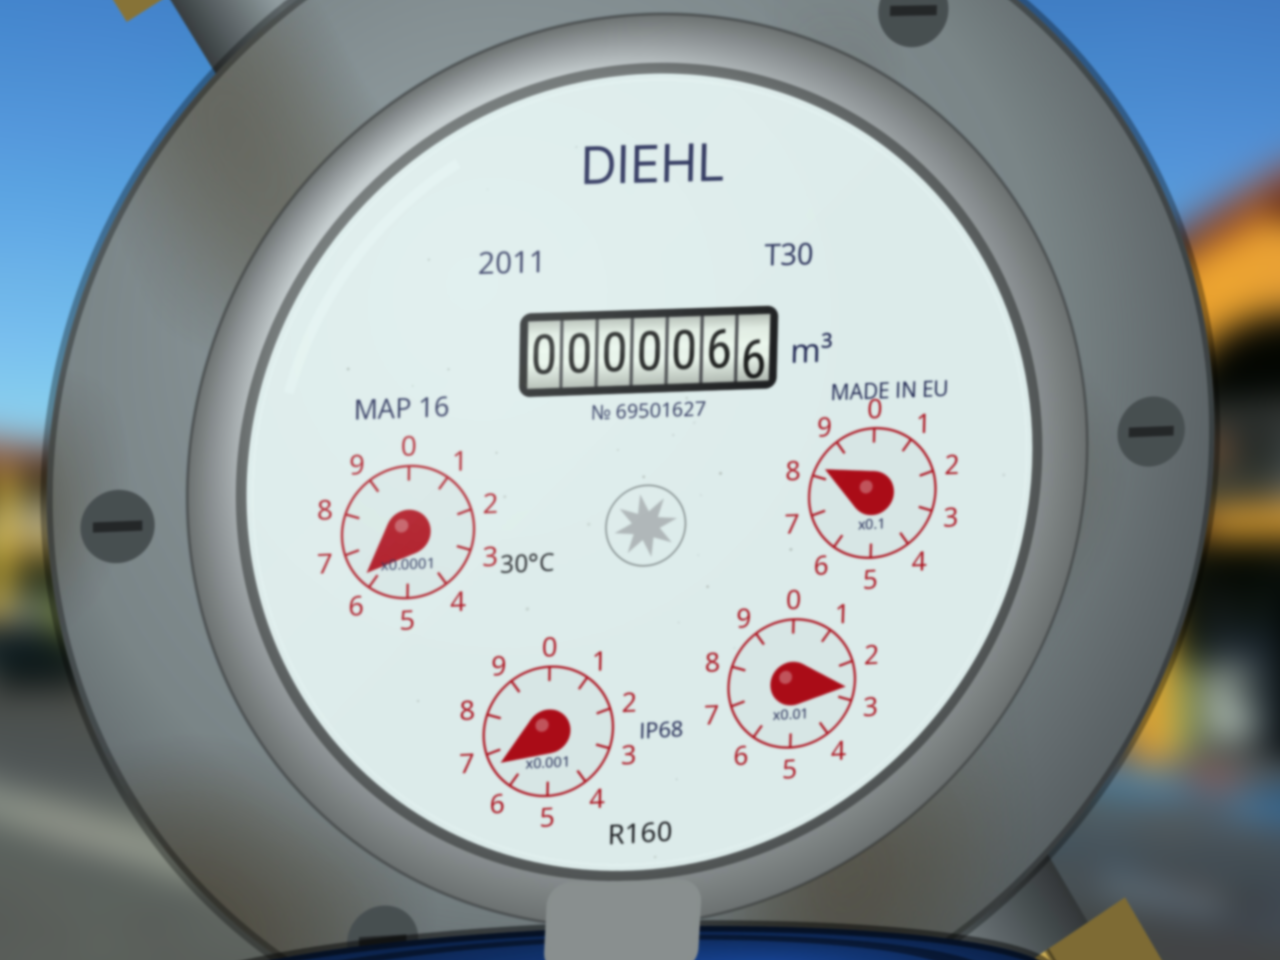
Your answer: 65.8266 m³
